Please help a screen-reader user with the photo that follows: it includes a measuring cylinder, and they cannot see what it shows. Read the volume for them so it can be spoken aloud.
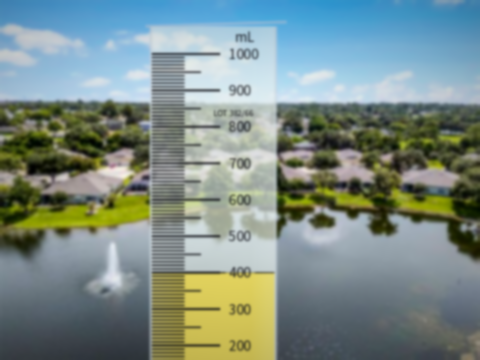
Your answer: 400 mL
